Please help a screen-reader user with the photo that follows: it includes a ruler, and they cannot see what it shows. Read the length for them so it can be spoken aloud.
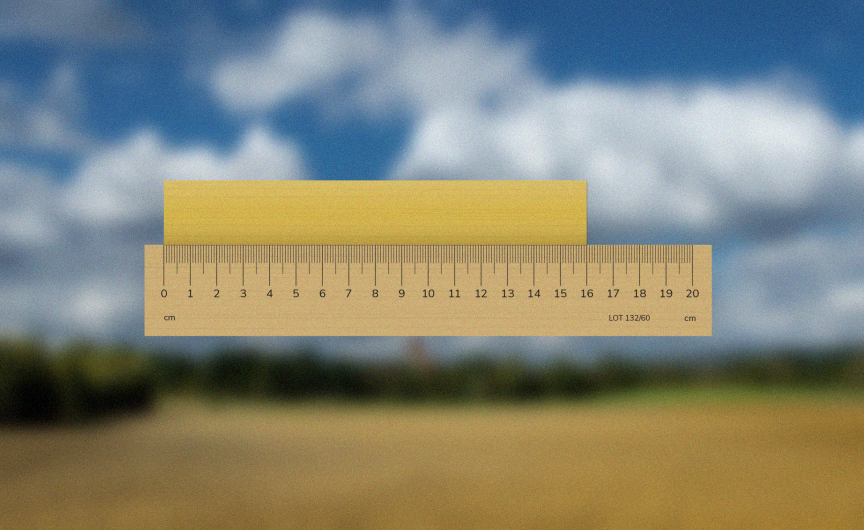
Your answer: 16 cm
